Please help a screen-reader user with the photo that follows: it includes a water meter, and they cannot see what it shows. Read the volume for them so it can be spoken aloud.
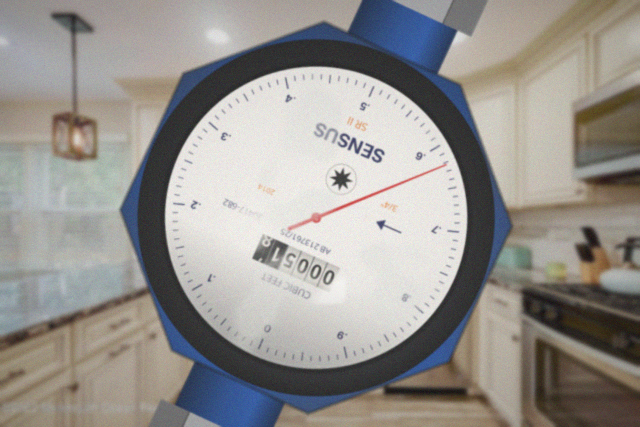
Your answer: 517.62 ft³
